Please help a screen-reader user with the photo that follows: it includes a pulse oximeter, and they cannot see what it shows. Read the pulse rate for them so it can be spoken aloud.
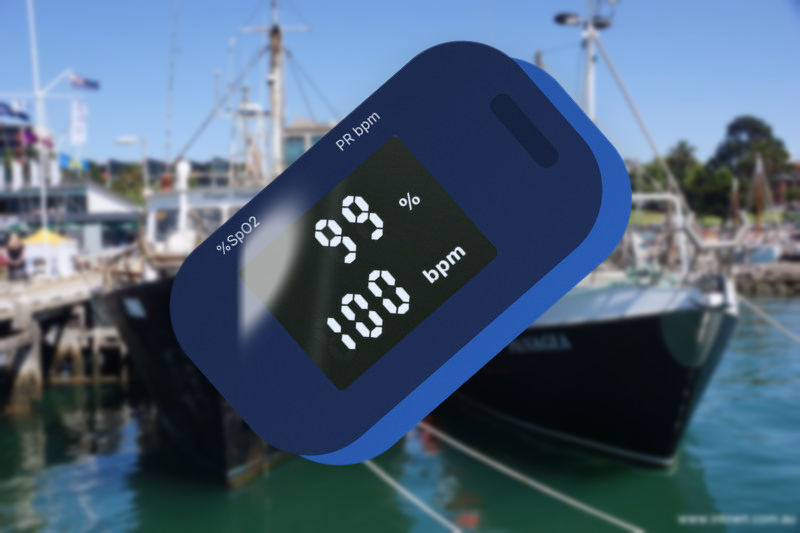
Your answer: 100 bpm
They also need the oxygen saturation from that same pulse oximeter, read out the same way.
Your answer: 99 %
